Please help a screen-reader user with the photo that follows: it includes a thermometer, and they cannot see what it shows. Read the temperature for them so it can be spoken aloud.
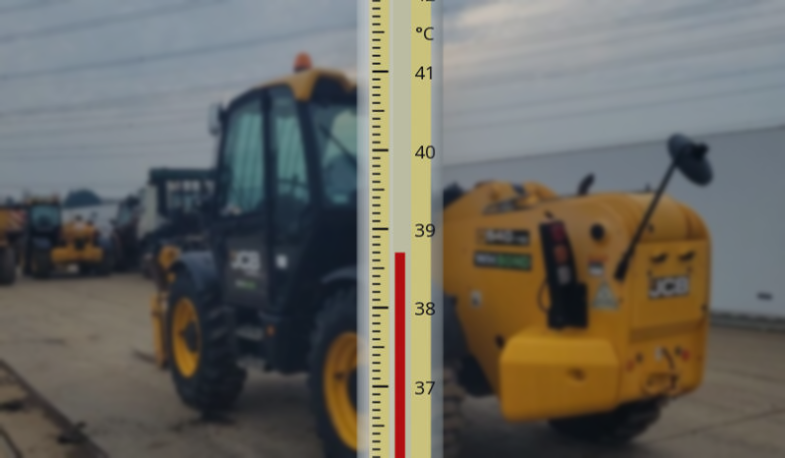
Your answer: 38.7 °C
